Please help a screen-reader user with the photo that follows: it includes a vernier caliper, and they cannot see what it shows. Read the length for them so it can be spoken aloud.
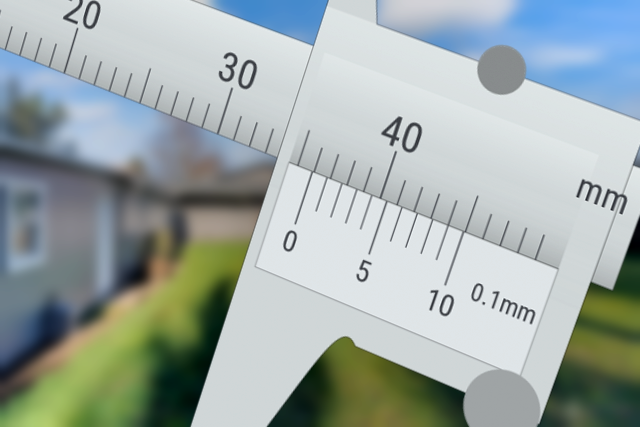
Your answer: 35.9 mm
